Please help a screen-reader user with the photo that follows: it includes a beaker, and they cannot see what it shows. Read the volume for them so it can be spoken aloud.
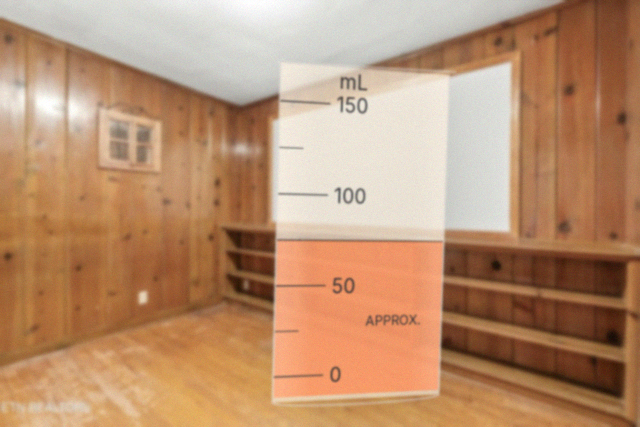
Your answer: 75 mL
